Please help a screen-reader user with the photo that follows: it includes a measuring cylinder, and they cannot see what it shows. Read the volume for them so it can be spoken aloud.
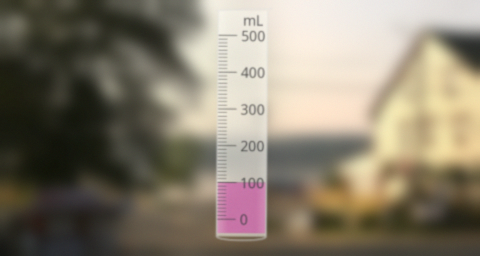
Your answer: 100 mL
